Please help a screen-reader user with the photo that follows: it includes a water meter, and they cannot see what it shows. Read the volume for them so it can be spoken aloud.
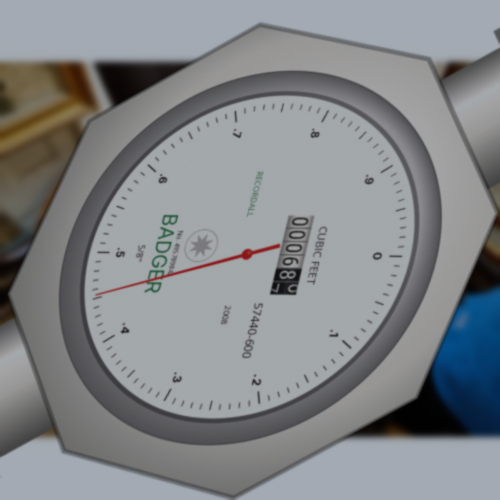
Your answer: 686.45 ft³
